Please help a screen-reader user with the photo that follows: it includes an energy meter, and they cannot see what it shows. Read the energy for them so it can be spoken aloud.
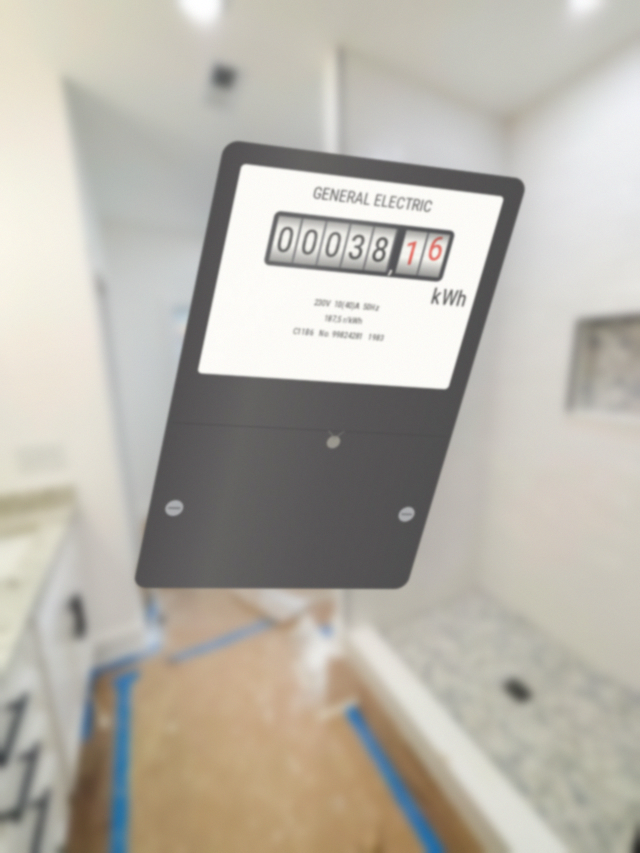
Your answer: 38.16 kWh
